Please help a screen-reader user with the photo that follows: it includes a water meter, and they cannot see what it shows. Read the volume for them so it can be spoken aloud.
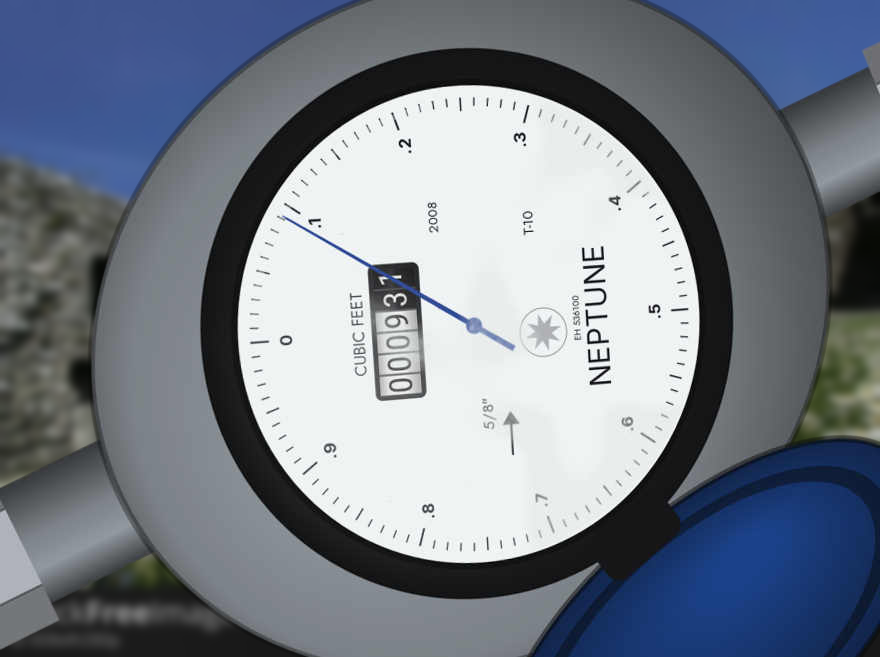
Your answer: 931.09 ft³
